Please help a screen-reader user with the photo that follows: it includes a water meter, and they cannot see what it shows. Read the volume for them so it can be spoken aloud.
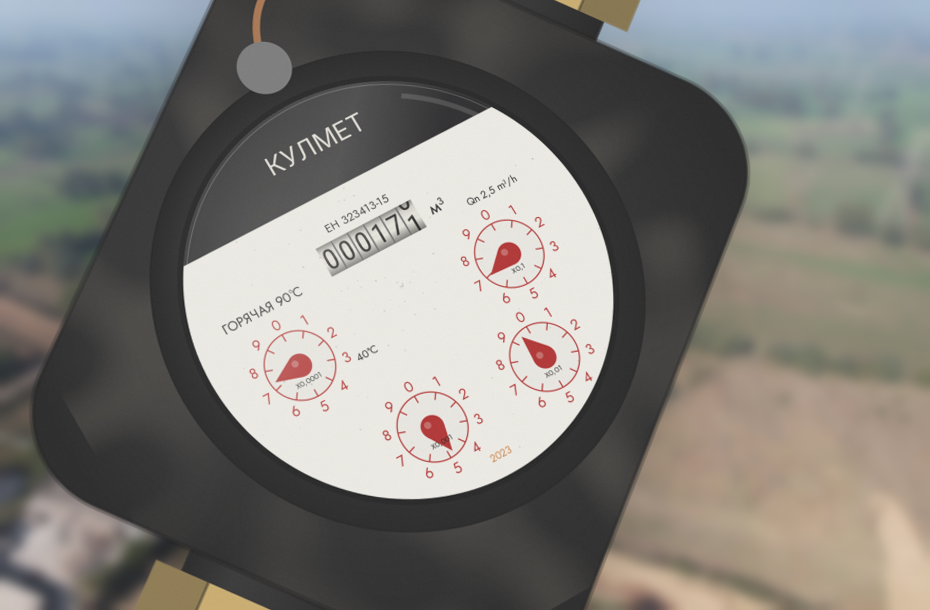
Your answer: 170.6947 m³
